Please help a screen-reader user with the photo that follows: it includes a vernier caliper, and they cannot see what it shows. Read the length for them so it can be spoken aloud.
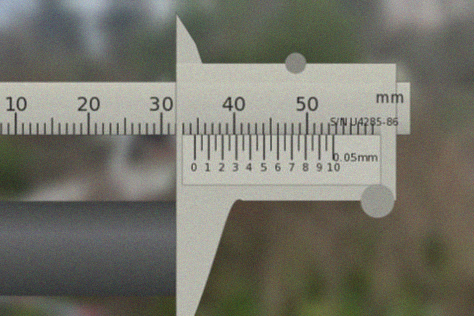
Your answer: 34.6 mm
